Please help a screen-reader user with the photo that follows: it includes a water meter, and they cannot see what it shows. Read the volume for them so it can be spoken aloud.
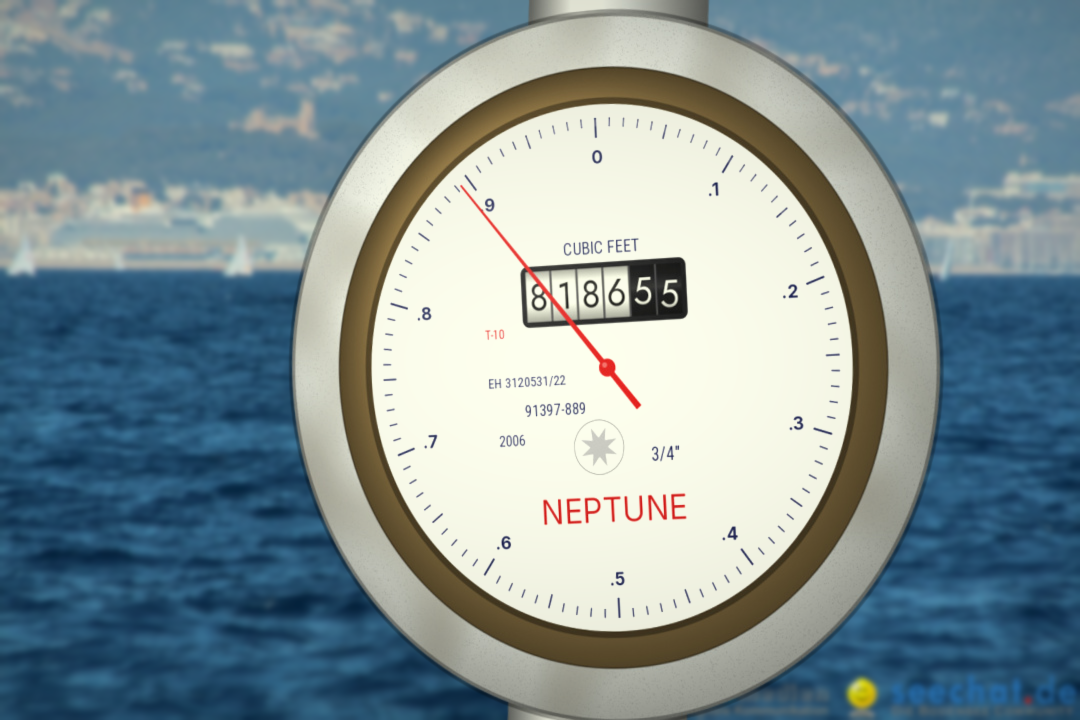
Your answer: 818654.89 ft³
